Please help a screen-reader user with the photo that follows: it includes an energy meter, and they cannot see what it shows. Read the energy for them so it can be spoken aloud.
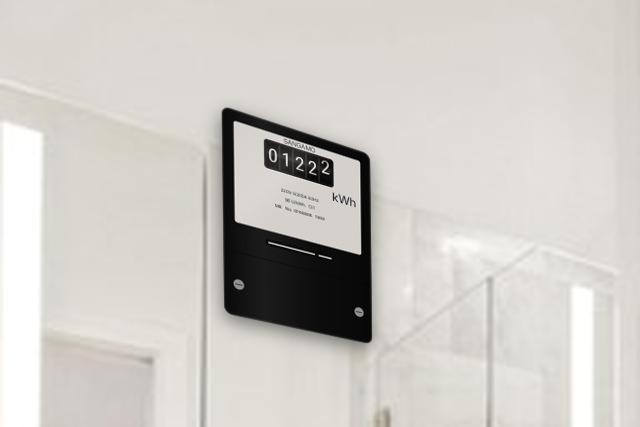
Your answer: 1222 kWh
